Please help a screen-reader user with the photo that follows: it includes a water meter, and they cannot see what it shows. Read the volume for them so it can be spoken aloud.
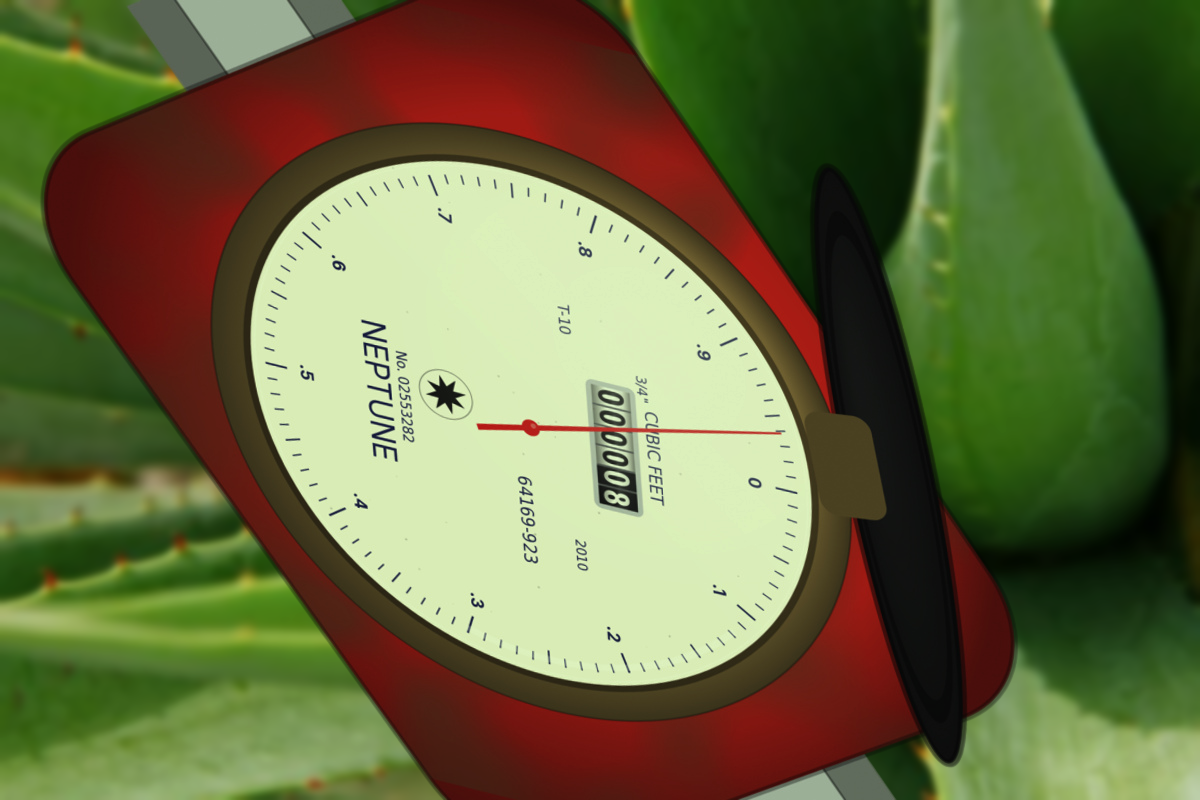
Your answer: 7.96 ft³
